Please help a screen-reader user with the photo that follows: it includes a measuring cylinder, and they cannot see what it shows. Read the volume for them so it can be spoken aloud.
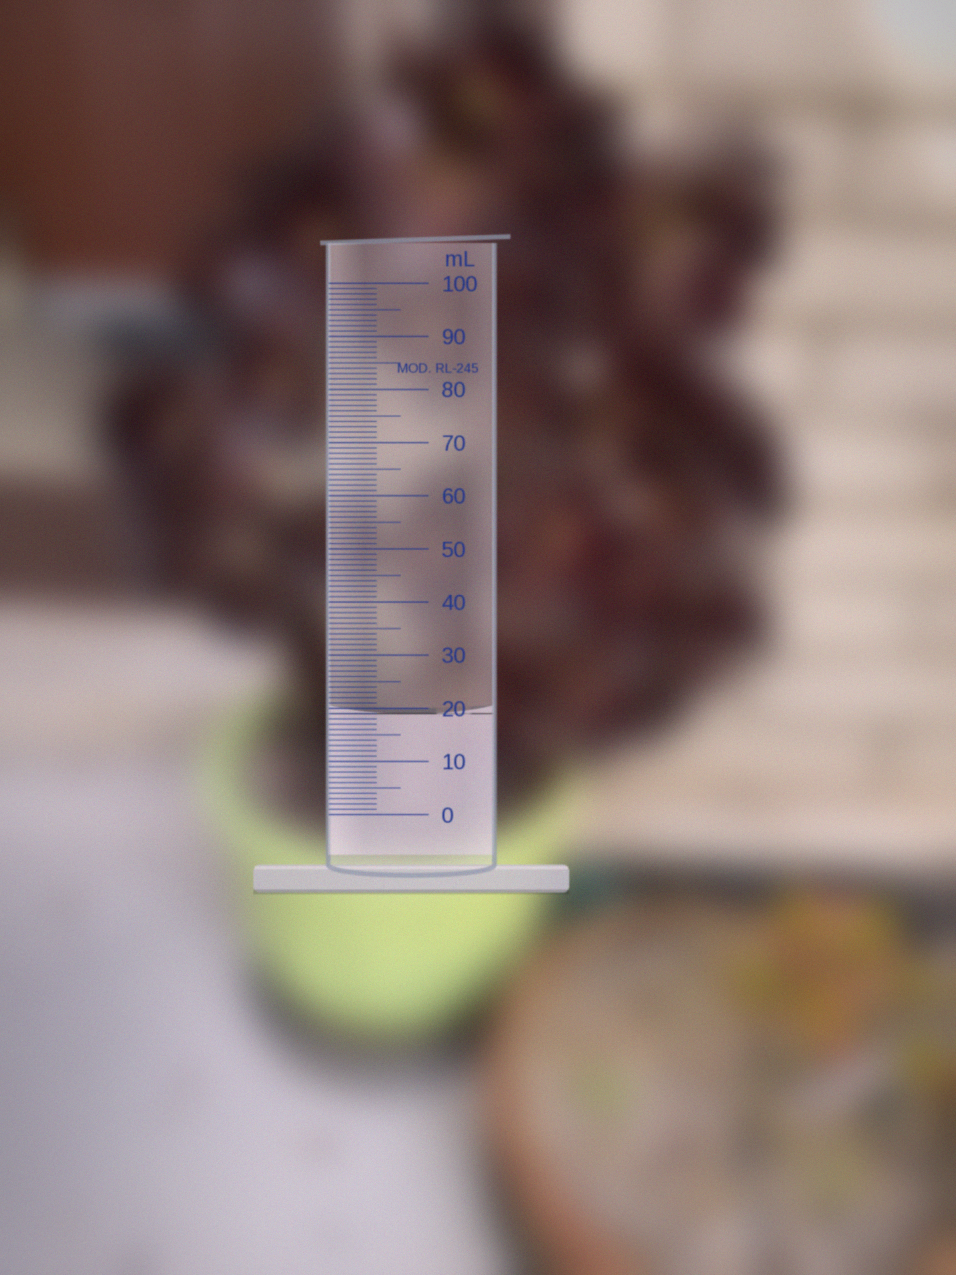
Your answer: 19 mL
